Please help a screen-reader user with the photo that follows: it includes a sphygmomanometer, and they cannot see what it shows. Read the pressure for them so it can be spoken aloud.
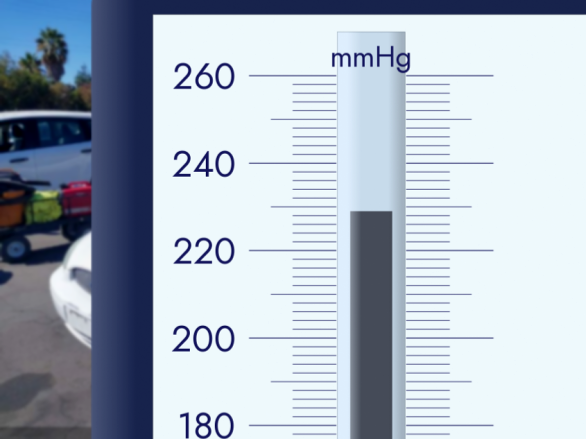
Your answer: 229 mmHg
